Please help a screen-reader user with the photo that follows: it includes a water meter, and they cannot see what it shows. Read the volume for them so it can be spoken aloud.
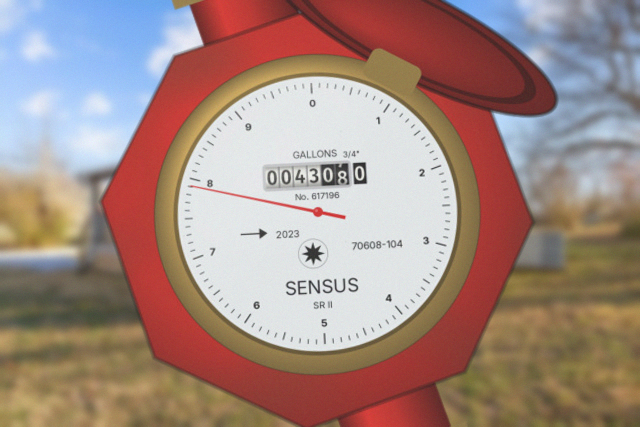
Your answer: 43077.9 gal
